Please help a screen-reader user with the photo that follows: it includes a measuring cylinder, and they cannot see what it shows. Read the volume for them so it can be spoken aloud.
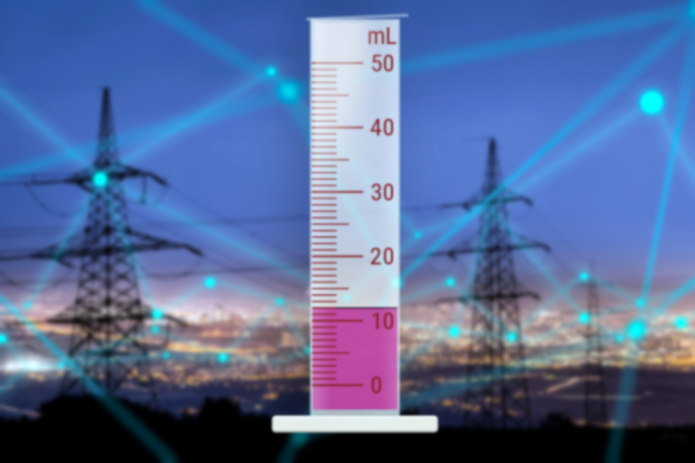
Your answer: 12 mL
